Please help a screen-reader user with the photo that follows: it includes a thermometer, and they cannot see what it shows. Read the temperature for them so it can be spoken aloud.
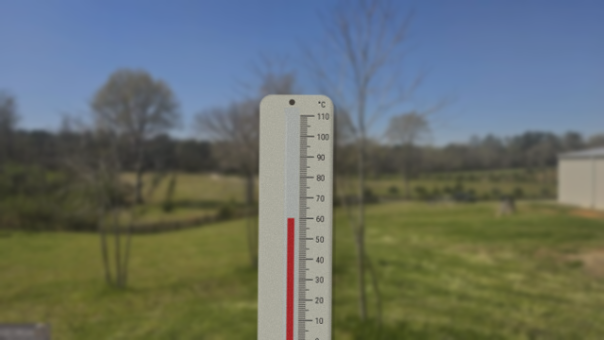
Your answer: 60 °C
